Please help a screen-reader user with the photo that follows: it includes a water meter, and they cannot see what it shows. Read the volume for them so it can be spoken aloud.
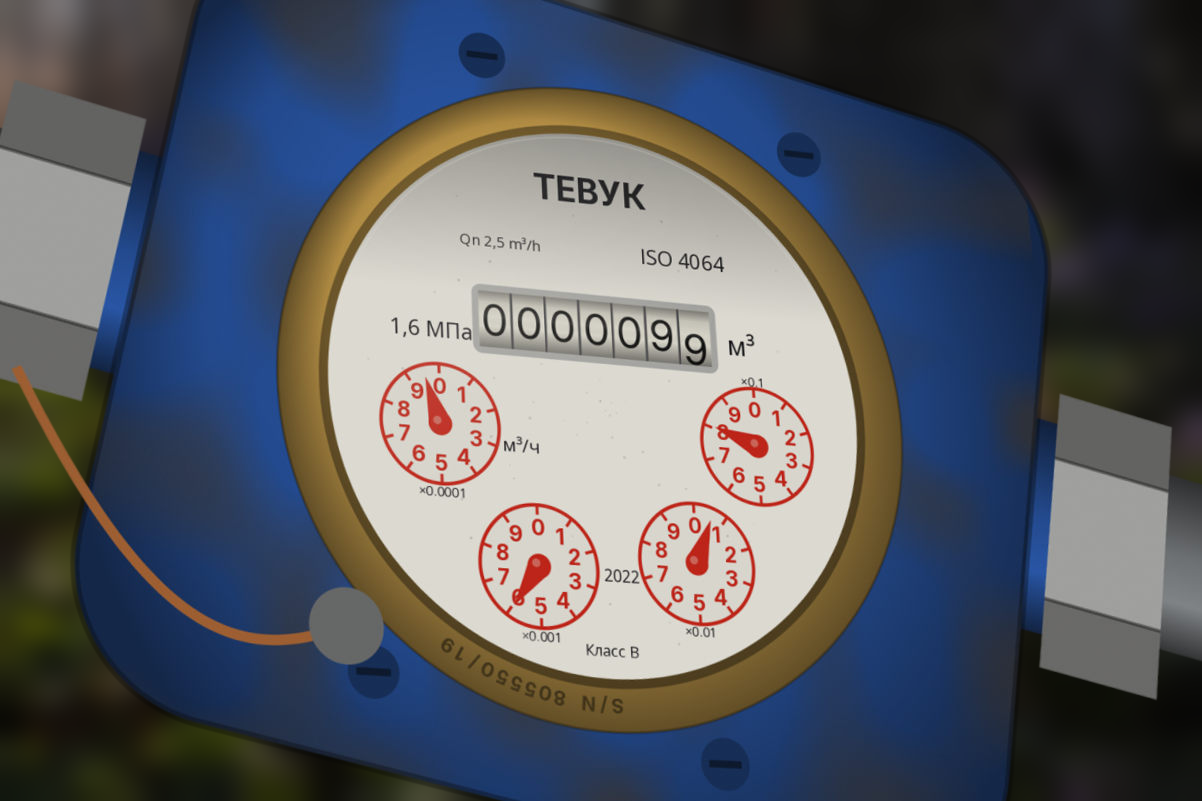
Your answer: 98.8059 m³
